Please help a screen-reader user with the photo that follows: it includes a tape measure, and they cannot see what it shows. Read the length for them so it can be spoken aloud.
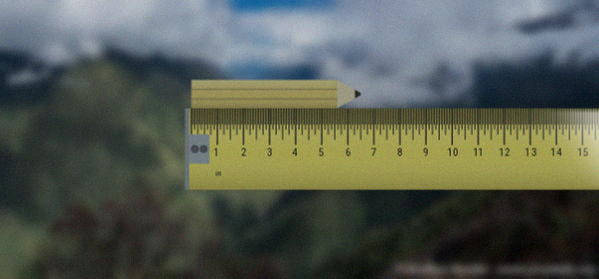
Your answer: 6.5 in
